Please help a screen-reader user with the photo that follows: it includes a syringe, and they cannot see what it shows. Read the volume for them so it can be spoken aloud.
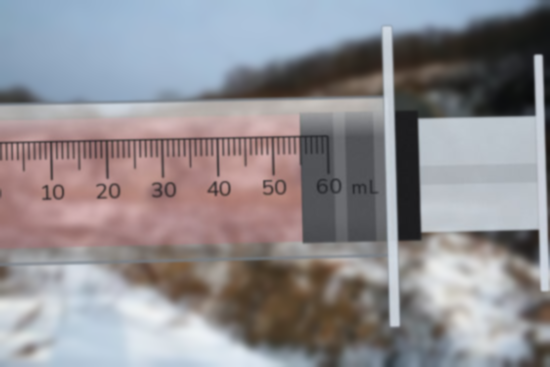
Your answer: 55 mL
